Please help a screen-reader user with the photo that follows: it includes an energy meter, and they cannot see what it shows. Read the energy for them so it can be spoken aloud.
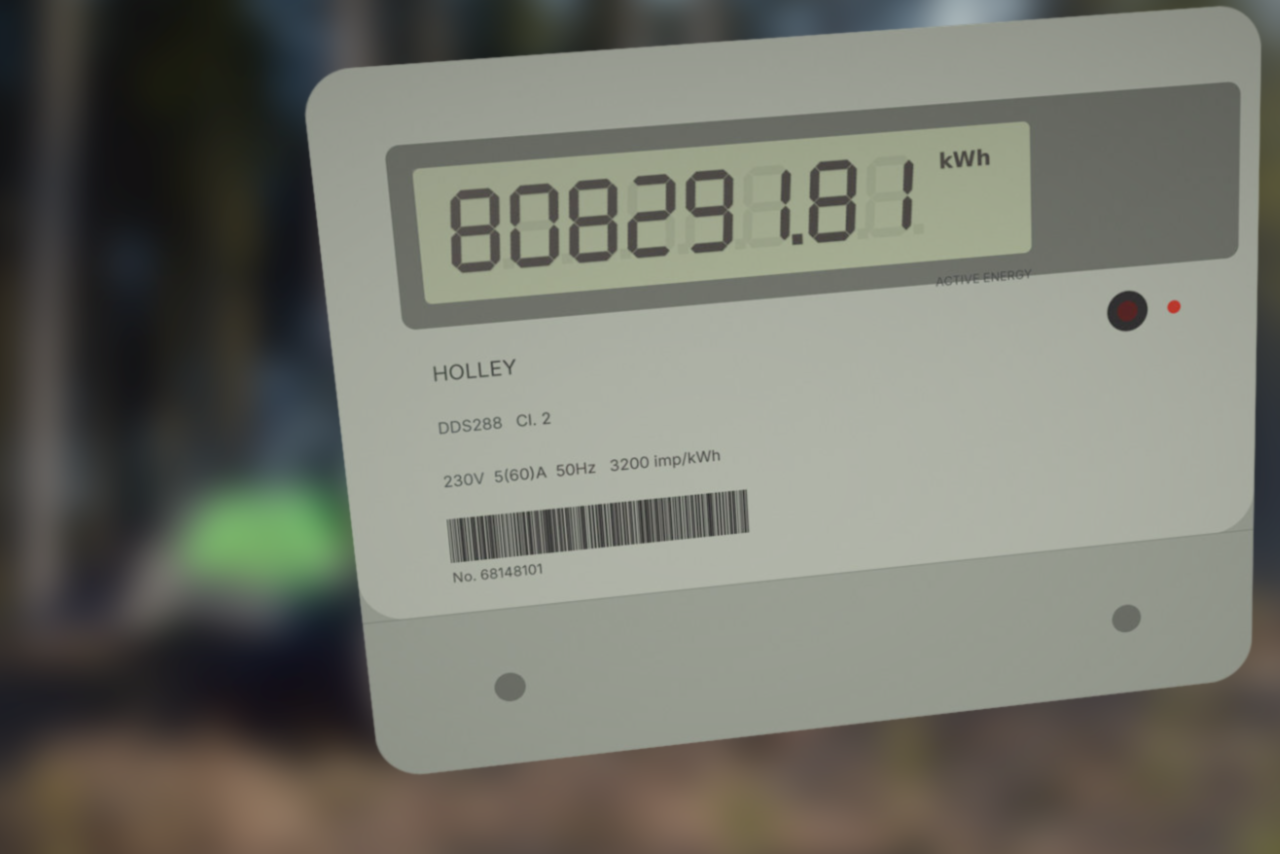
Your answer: 808291.81 kWh
